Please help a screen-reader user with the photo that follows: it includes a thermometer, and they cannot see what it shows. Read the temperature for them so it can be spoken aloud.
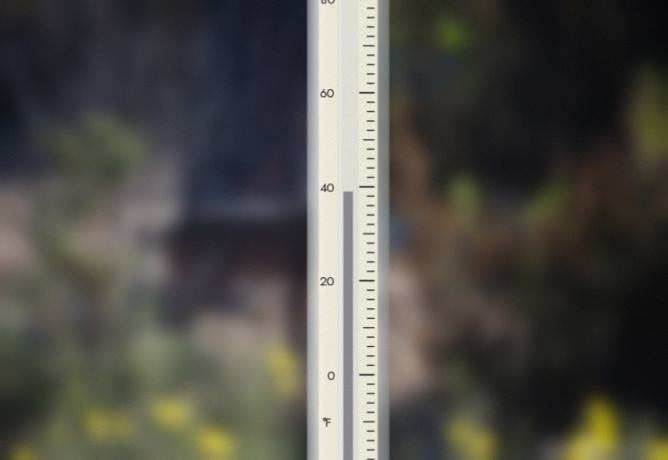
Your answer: 39 °F
